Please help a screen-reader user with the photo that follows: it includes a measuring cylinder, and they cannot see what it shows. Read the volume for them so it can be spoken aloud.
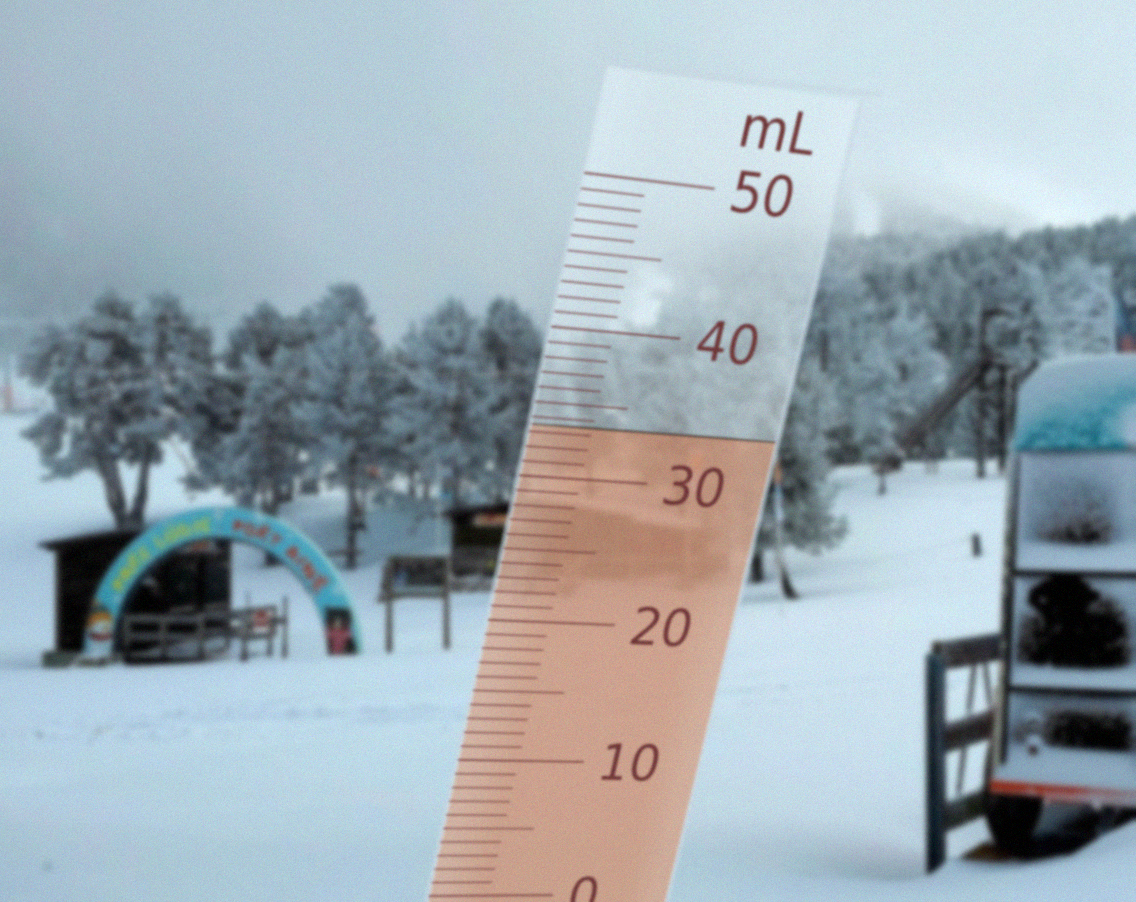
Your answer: 33.5 mL
